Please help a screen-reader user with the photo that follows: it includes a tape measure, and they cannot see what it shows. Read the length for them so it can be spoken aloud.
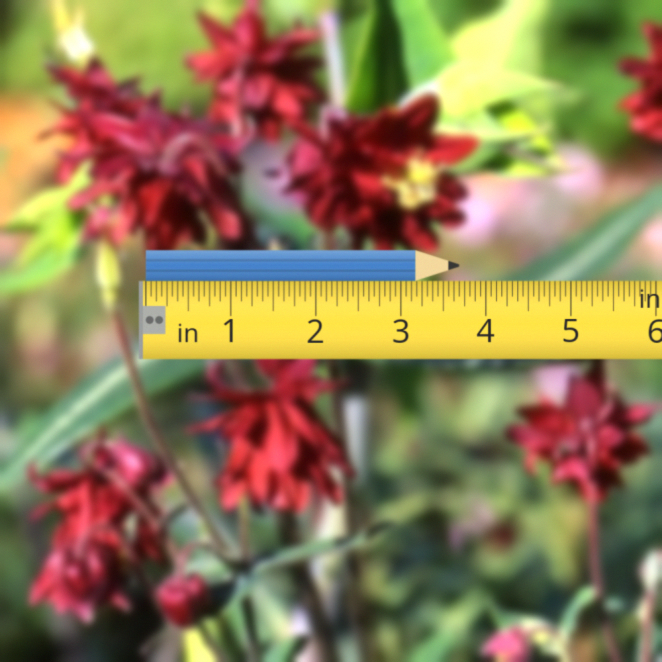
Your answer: 3.6875 in
